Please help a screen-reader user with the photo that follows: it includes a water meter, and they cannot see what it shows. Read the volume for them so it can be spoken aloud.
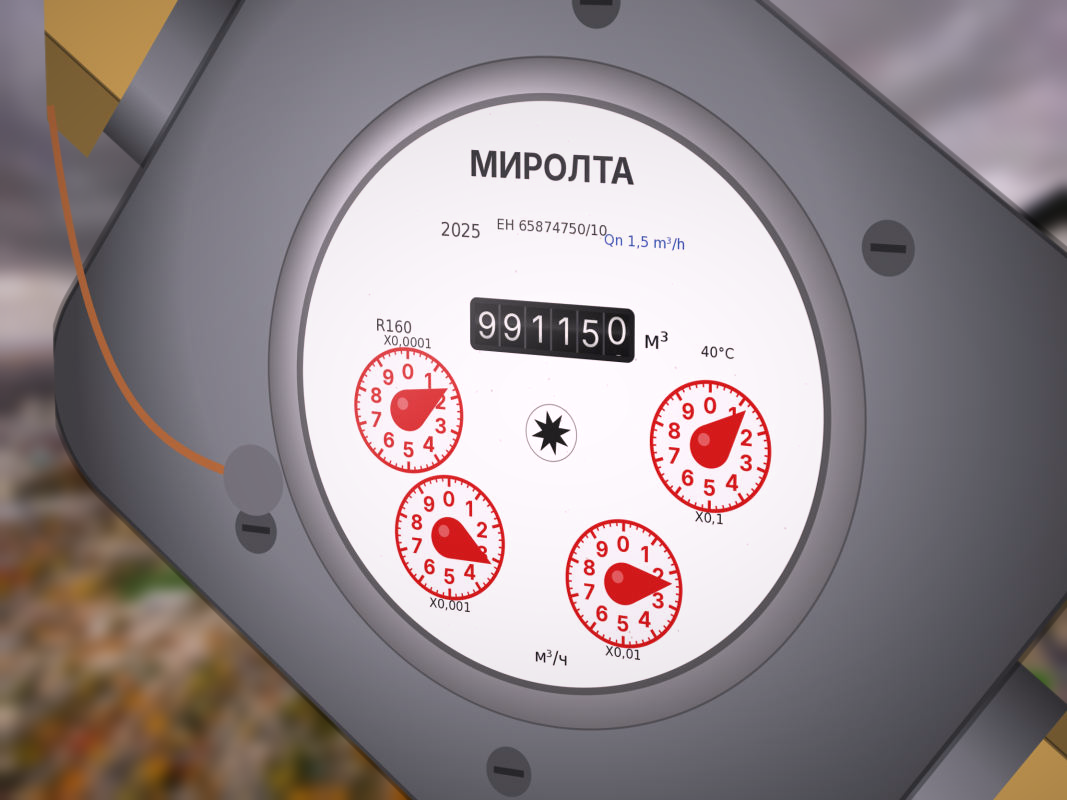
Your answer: 991150.1231 m³
